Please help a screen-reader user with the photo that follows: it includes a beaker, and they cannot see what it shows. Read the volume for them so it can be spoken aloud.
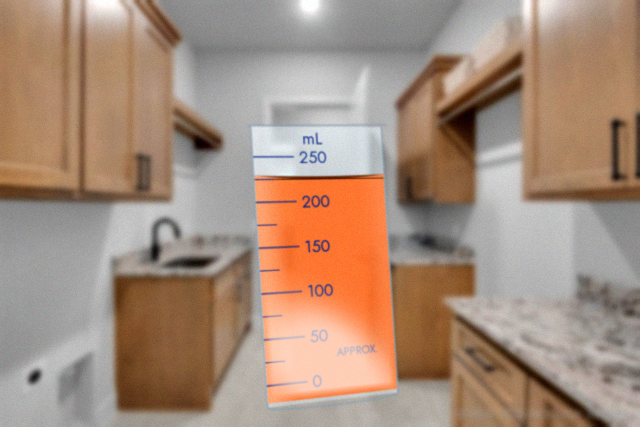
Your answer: 225 mL
